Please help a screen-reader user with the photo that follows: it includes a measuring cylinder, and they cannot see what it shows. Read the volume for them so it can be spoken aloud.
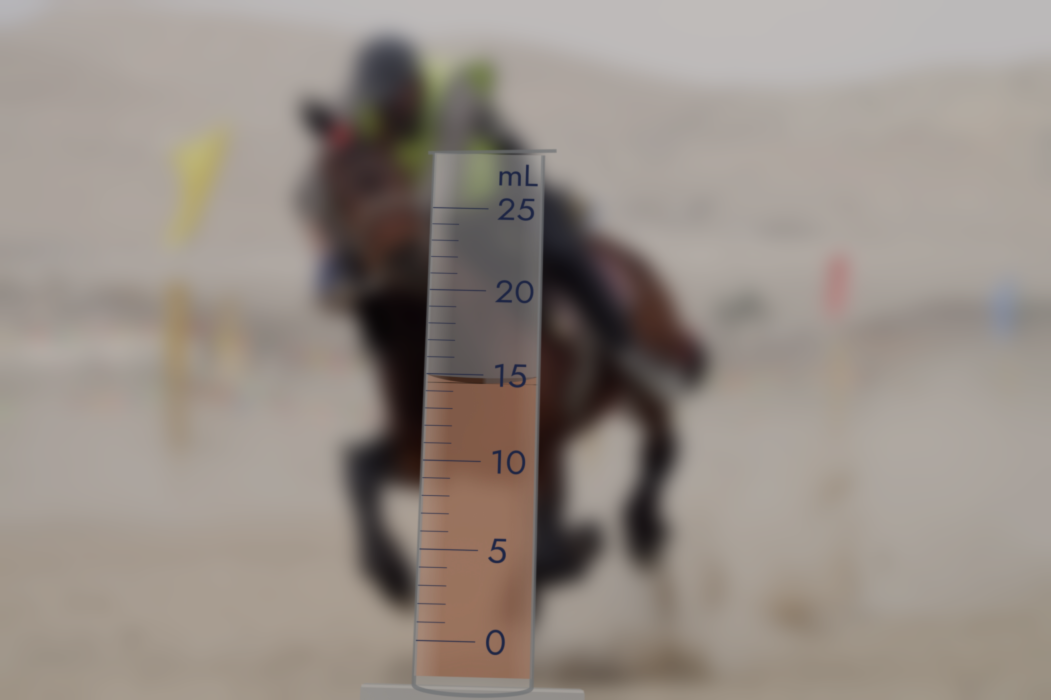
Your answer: 14.5 mL
